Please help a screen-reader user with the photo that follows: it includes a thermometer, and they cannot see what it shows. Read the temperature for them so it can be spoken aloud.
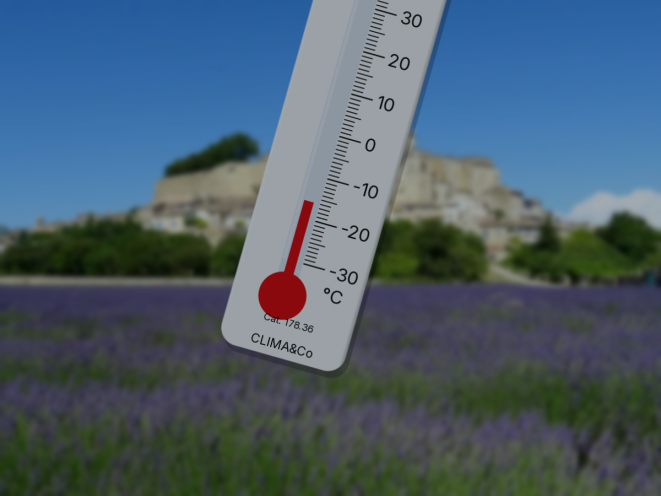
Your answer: -16 °C
